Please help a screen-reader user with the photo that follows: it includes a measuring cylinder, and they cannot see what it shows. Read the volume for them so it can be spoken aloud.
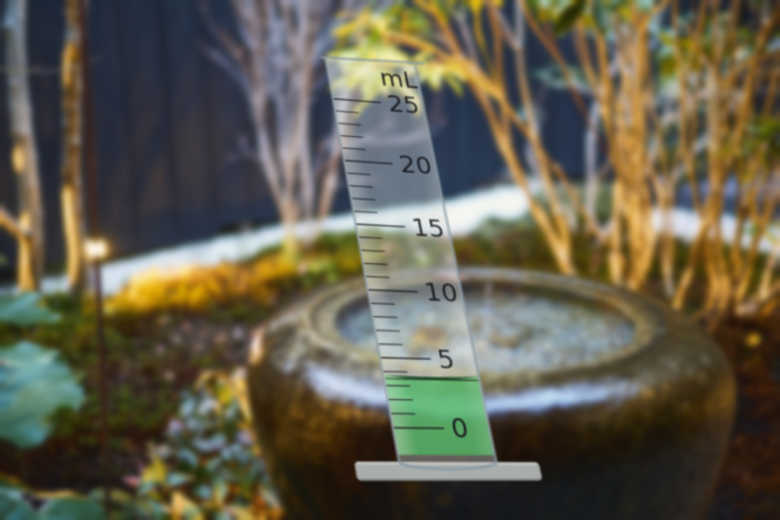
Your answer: 3.5 mL
